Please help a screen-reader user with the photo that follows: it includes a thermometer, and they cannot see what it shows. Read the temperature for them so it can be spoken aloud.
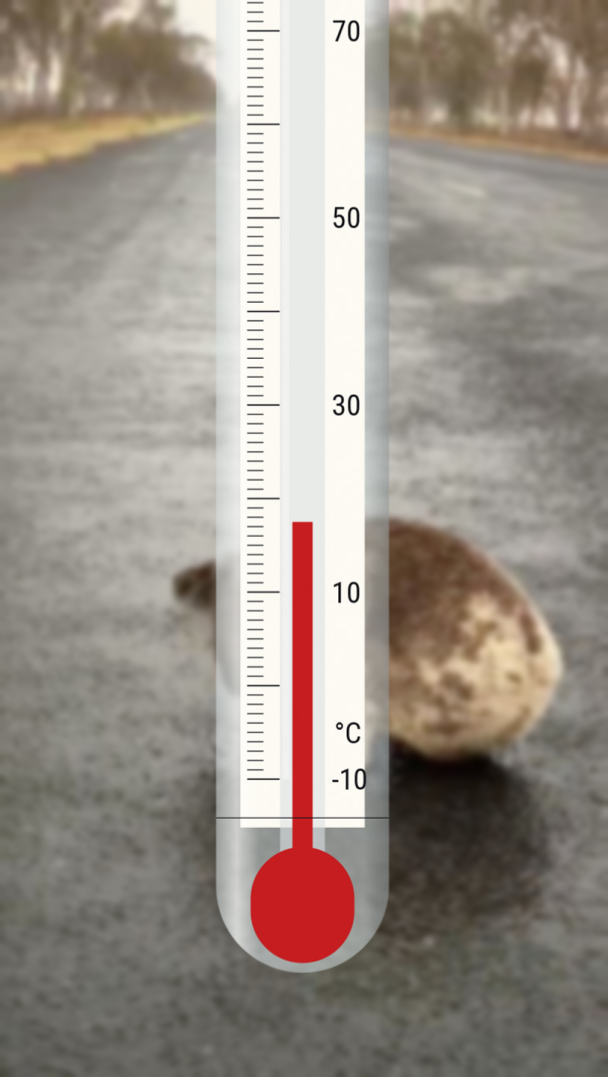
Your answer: 17.5 °C
